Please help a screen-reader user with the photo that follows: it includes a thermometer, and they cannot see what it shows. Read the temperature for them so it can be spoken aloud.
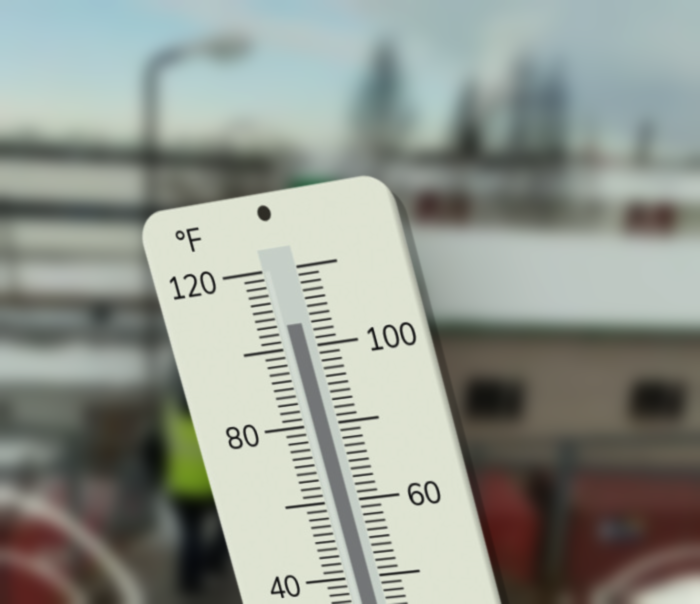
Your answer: 106 °F
